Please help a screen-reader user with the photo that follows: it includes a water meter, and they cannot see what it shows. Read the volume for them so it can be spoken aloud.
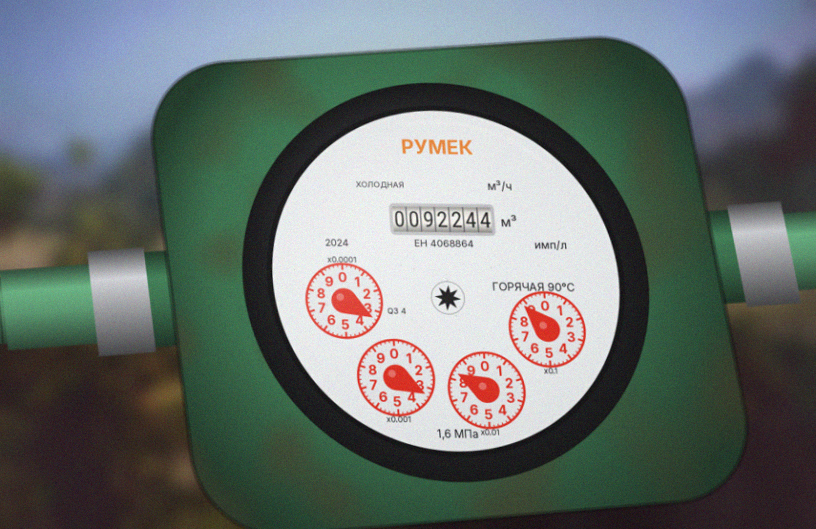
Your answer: 92244.8833 m³
